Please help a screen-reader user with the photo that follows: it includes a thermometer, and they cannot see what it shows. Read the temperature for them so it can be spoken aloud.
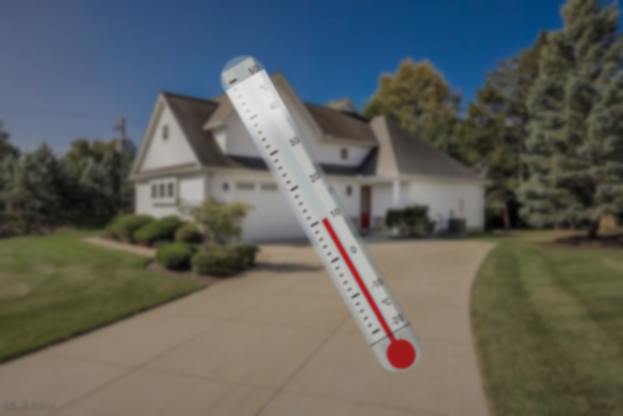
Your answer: 10 °C
